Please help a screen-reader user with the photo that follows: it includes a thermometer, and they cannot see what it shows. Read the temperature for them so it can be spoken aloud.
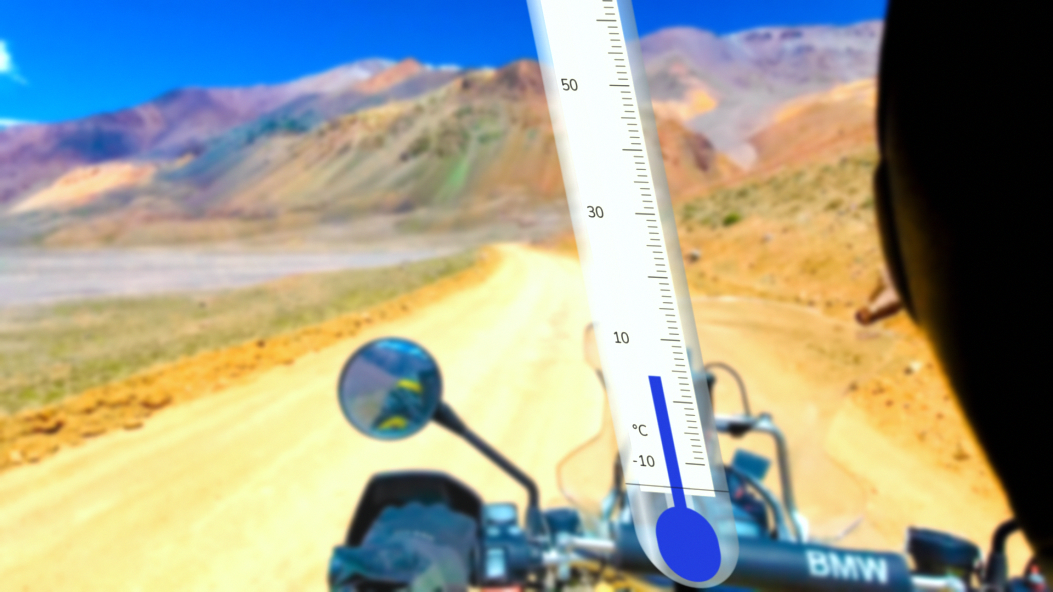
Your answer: 4 °C
